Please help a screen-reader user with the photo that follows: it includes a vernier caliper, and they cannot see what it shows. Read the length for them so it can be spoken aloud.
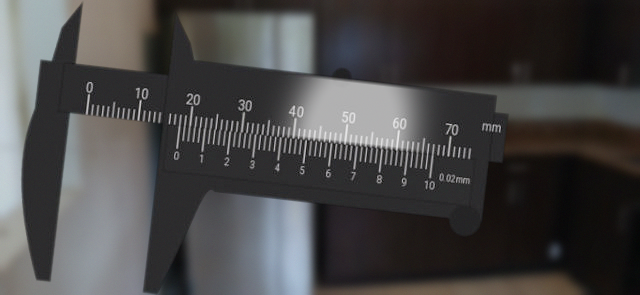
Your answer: 18.0 mm
